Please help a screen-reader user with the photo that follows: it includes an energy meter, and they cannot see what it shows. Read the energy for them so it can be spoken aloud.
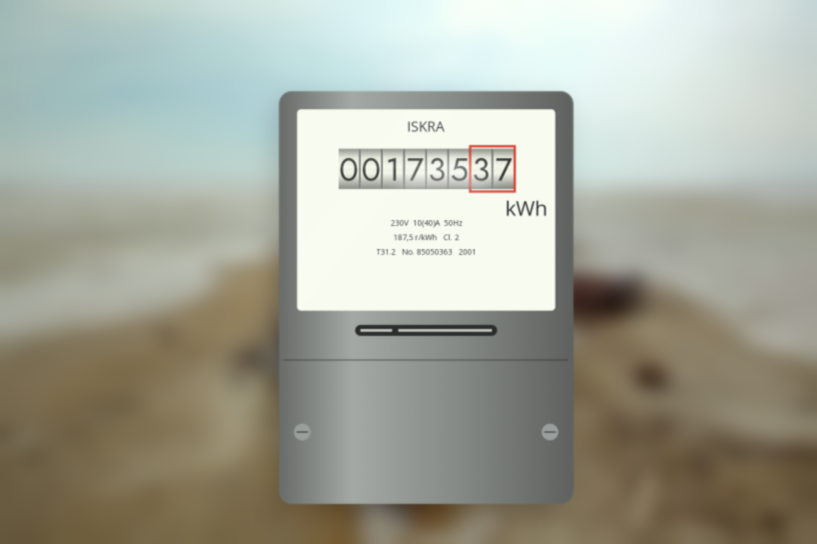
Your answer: 1735.37 kWh
